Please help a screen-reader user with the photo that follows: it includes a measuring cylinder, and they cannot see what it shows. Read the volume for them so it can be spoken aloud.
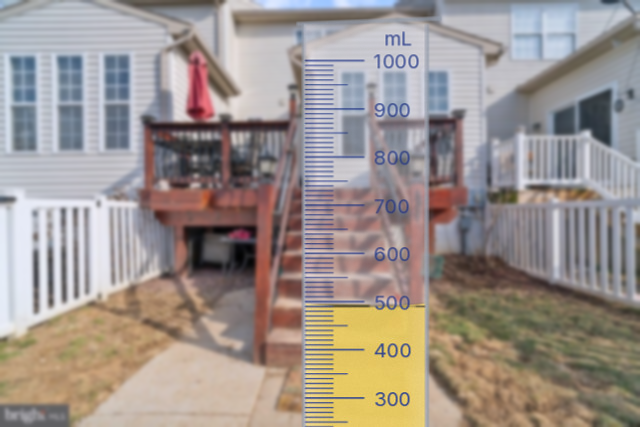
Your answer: 490 mL
